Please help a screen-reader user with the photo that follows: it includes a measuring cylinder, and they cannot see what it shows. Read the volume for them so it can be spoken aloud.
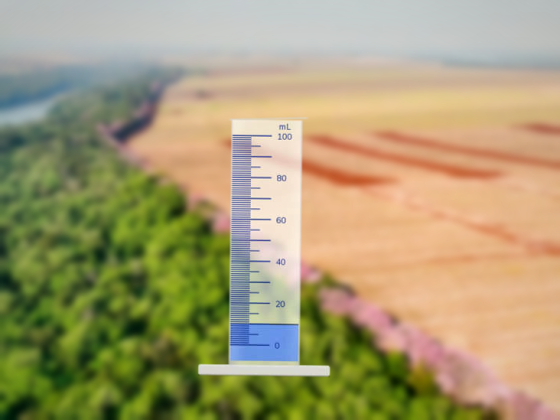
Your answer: 10 mL
